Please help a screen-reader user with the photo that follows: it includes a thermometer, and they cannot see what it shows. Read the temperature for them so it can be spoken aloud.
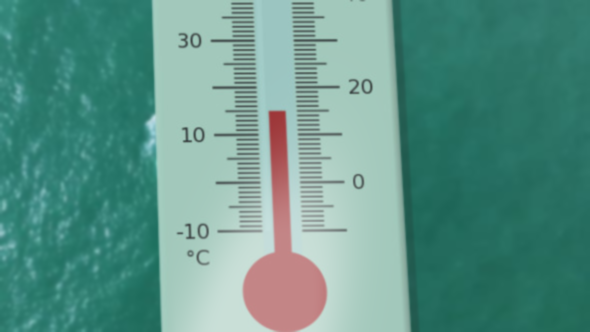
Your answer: 15 °C
